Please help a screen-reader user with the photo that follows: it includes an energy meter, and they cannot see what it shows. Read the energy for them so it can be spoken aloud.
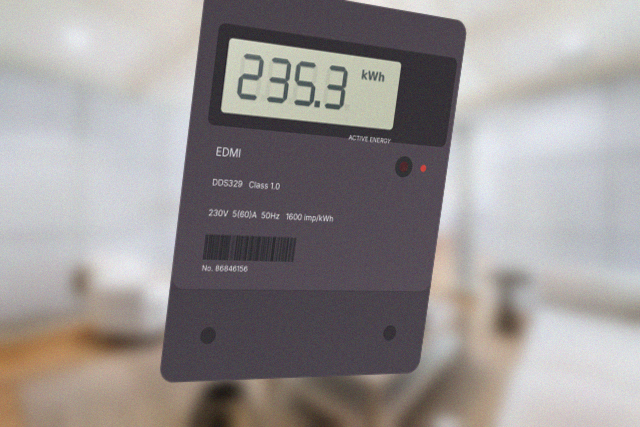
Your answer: 235.3 kWh
